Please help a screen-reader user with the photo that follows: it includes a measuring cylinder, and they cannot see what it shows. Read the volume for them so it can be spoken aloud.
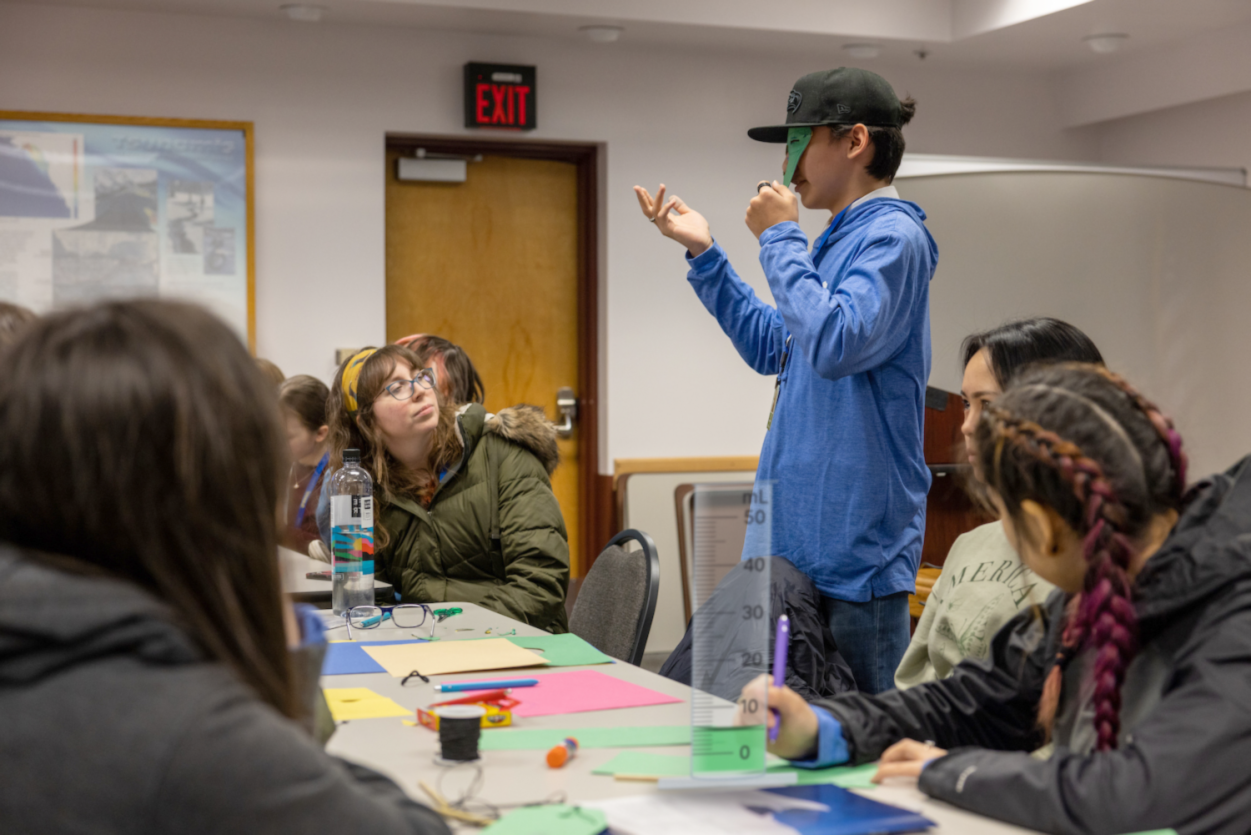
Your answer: 5 mL
